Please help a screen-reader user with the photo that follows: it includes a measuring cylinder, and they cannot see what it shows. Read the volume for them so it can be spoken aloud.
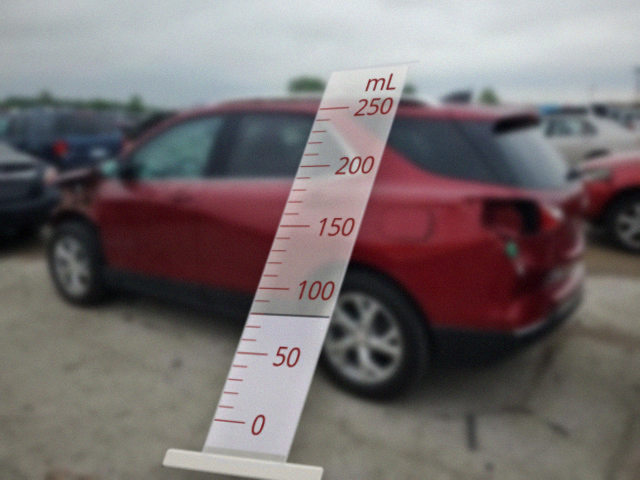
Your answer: 80 mL
